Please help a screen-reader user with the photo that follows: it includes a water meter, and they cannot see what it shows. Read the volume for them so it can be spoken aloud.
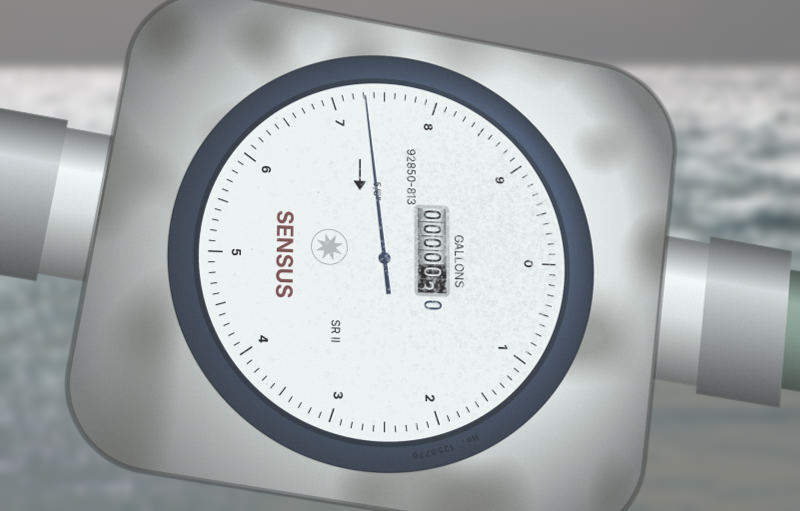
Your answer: 27.3 gal
